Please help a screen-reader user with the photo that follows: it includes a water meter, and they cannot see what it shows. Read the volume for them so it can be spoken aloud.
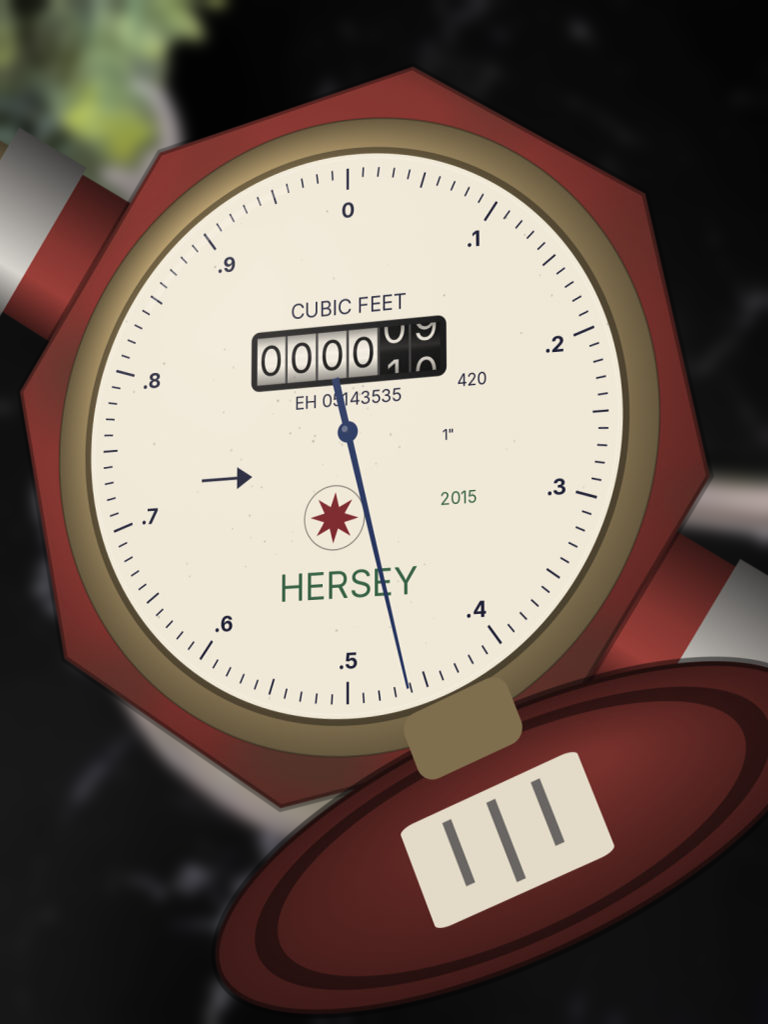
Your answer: 9.46 ft³
